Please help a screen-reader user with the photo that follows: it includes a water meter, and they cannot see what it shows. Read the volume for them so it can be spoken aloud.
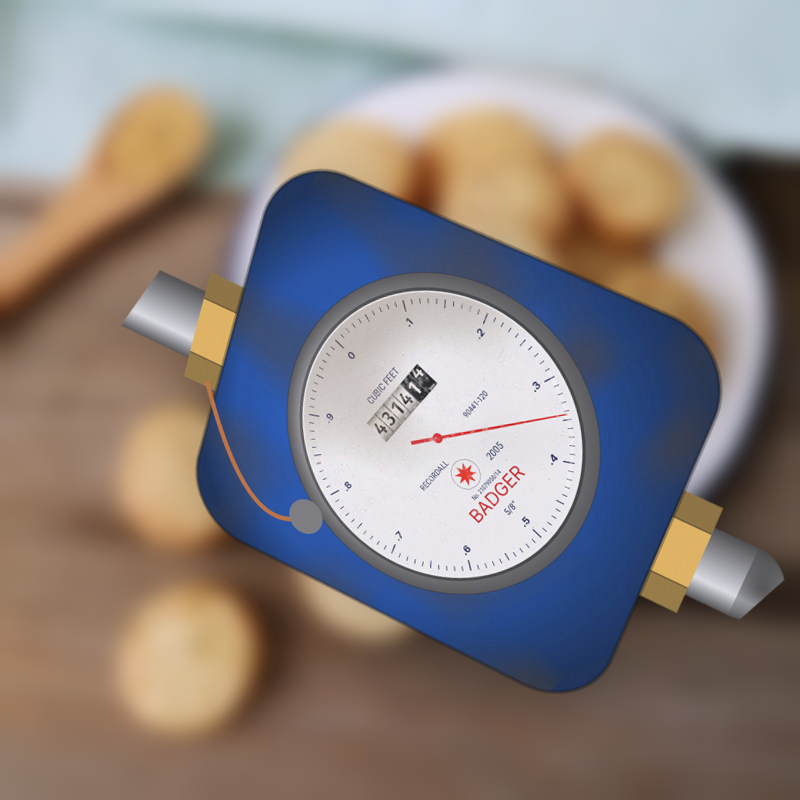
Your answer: 431414.34 ft³
